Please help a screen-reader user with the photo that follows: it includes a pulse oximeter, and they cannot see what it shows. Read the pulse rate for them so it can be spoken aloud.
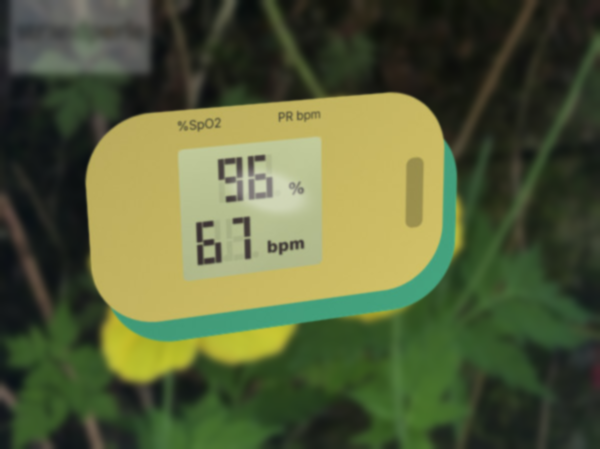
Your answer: 67 bpm
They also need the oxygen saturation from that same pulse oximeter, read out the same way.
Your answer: 96 %
